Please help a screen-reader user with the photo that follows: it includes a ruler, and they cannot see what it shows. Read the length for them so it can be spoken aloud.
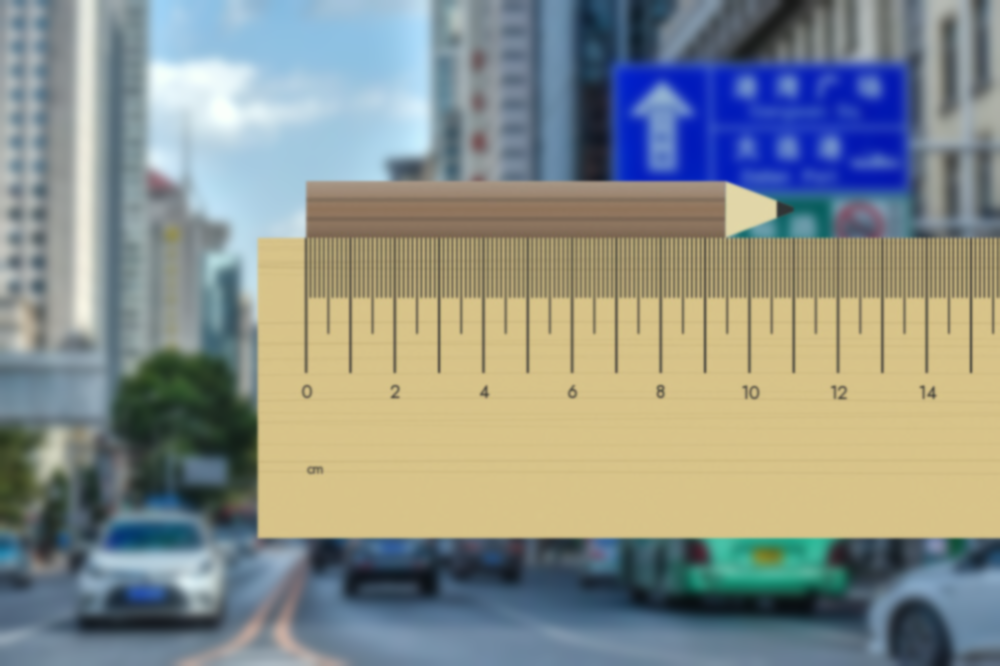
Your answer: 11 cm
